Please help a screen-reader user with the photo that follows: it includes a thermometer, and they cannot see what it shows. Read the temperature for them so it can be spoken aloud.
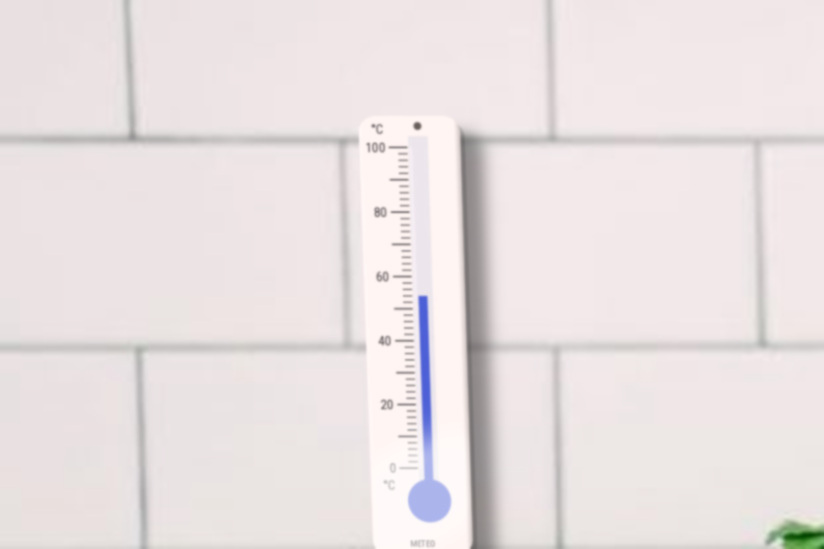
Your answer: 54 °C
